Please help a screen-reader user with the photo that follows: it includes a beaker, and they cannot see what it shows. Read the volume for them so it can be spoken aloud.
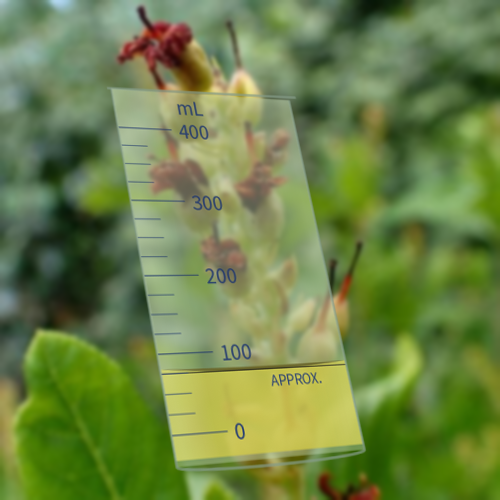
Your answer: 75 mL
